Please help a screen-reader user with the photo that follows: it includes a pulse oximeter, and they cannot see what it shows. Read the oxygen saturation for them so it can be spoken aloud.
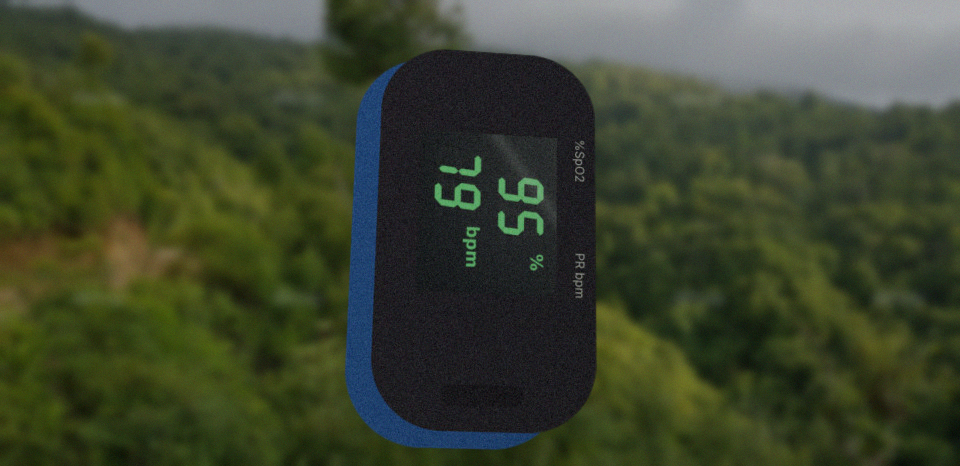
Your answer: 95 %
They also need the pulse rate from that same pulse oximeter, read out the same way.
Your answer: 79 bpm
